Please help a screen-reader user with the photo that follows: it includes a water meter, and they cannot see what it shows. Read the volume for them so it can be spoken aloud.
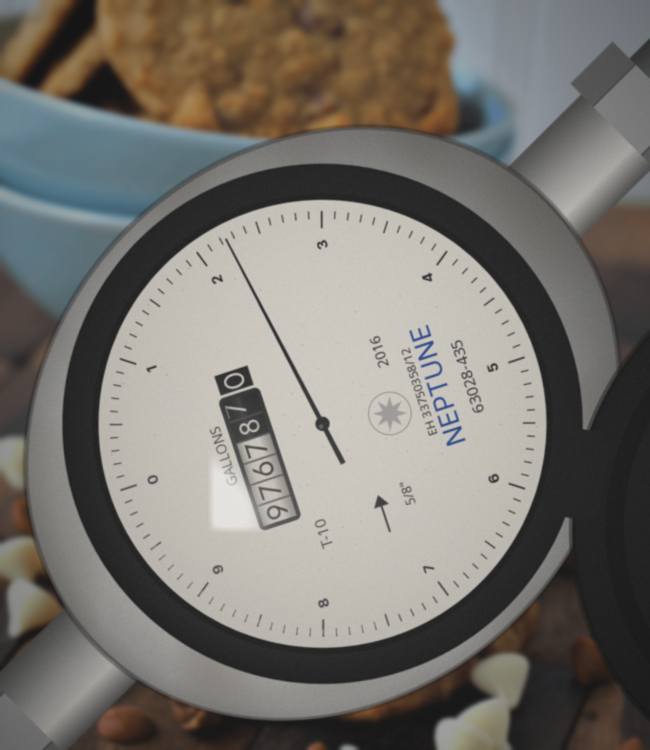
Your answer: 9767872.2 gal
